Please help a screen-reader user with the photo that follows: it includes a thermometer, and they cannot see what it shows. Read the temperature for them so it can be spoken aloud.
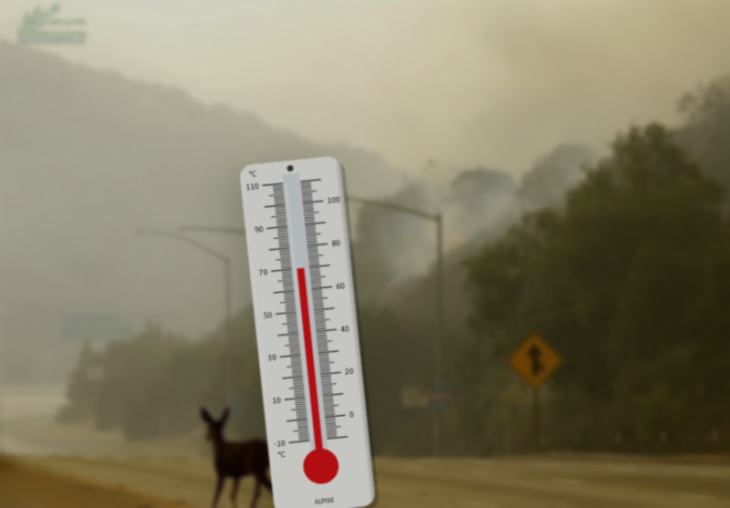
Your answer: 70 °C
